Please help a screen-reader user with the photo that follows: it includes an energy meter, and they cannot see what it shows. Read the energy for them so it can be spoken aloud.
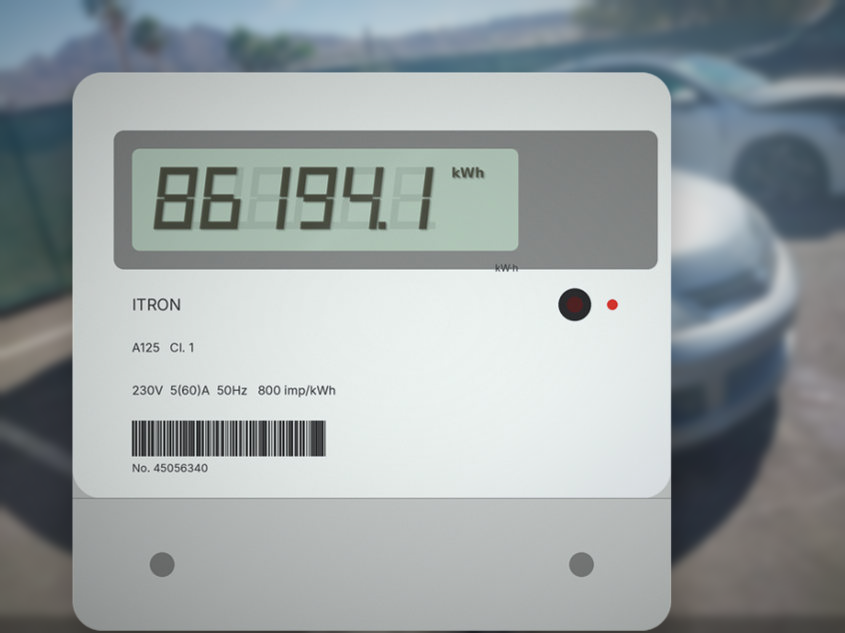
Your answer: 86194.1 kWh
